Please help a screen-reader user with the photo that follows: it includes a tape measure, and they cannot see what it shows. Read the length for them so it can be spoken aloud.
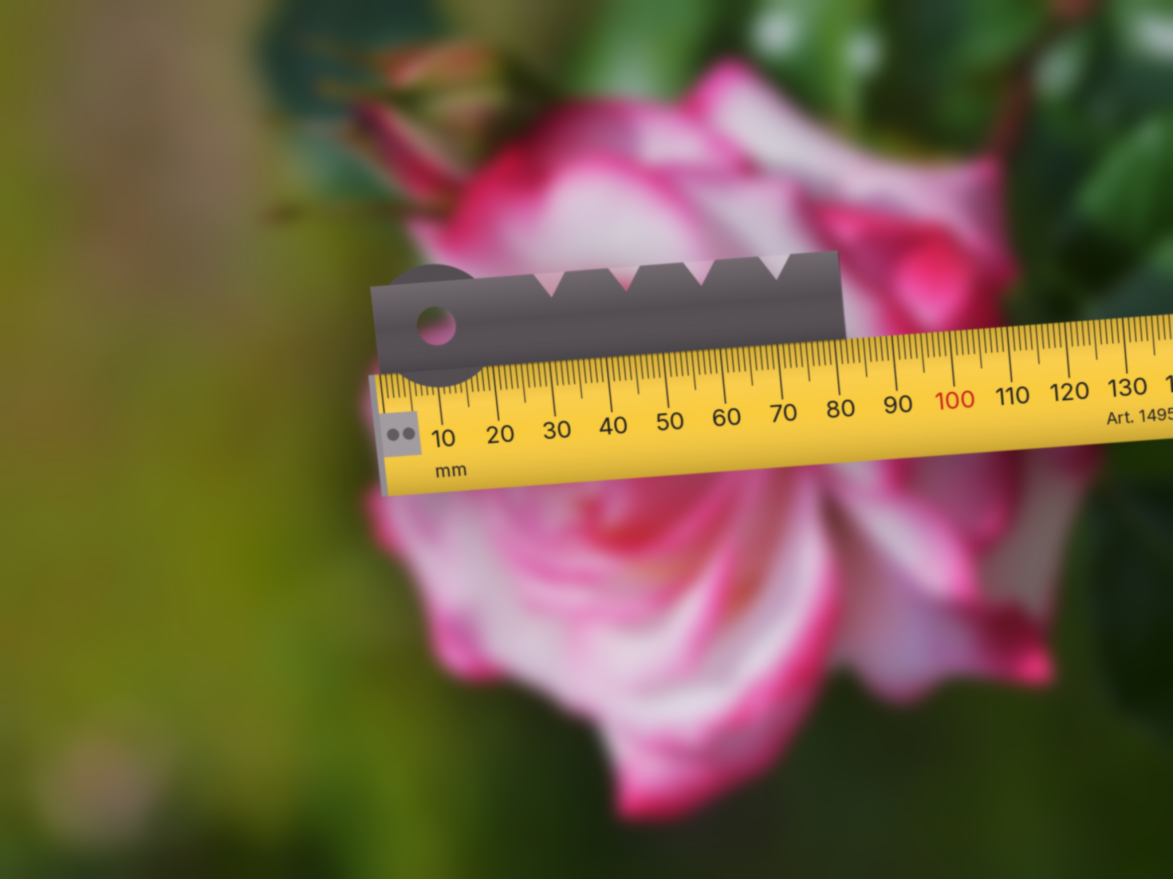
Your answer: 82 mm
